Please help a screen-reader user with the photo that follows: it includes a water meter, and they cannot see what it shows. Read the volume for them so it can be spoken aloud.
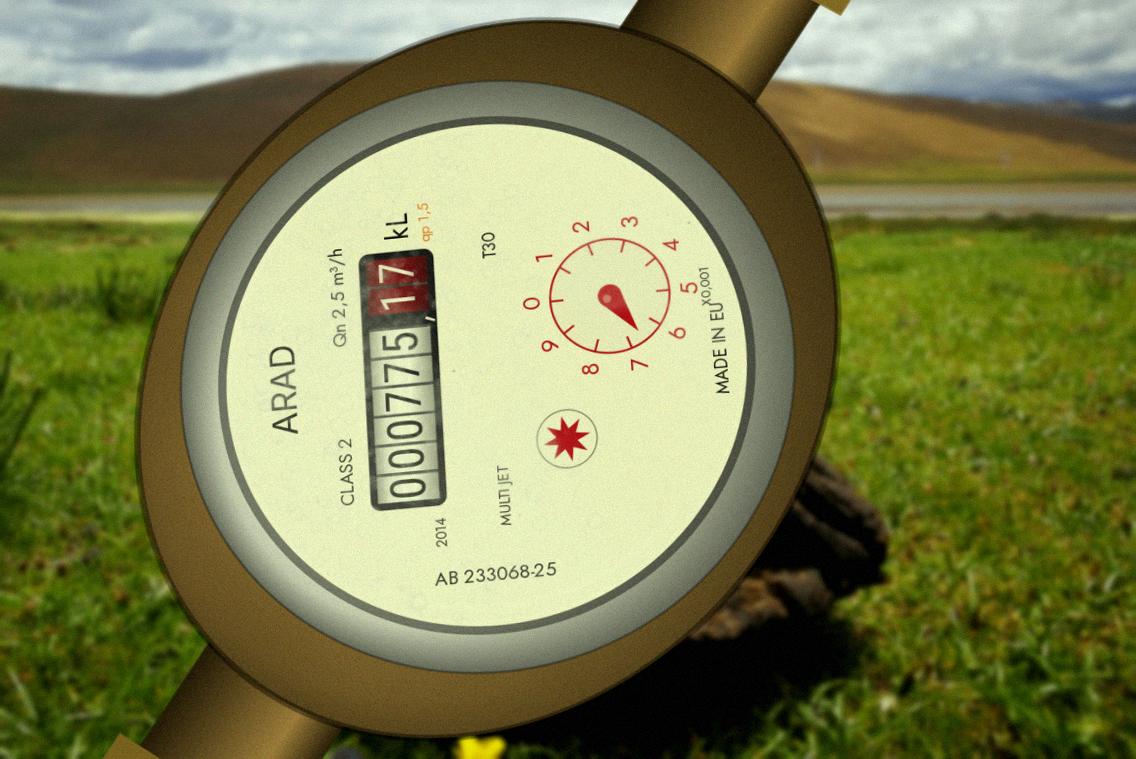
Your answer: 775.176 kL
